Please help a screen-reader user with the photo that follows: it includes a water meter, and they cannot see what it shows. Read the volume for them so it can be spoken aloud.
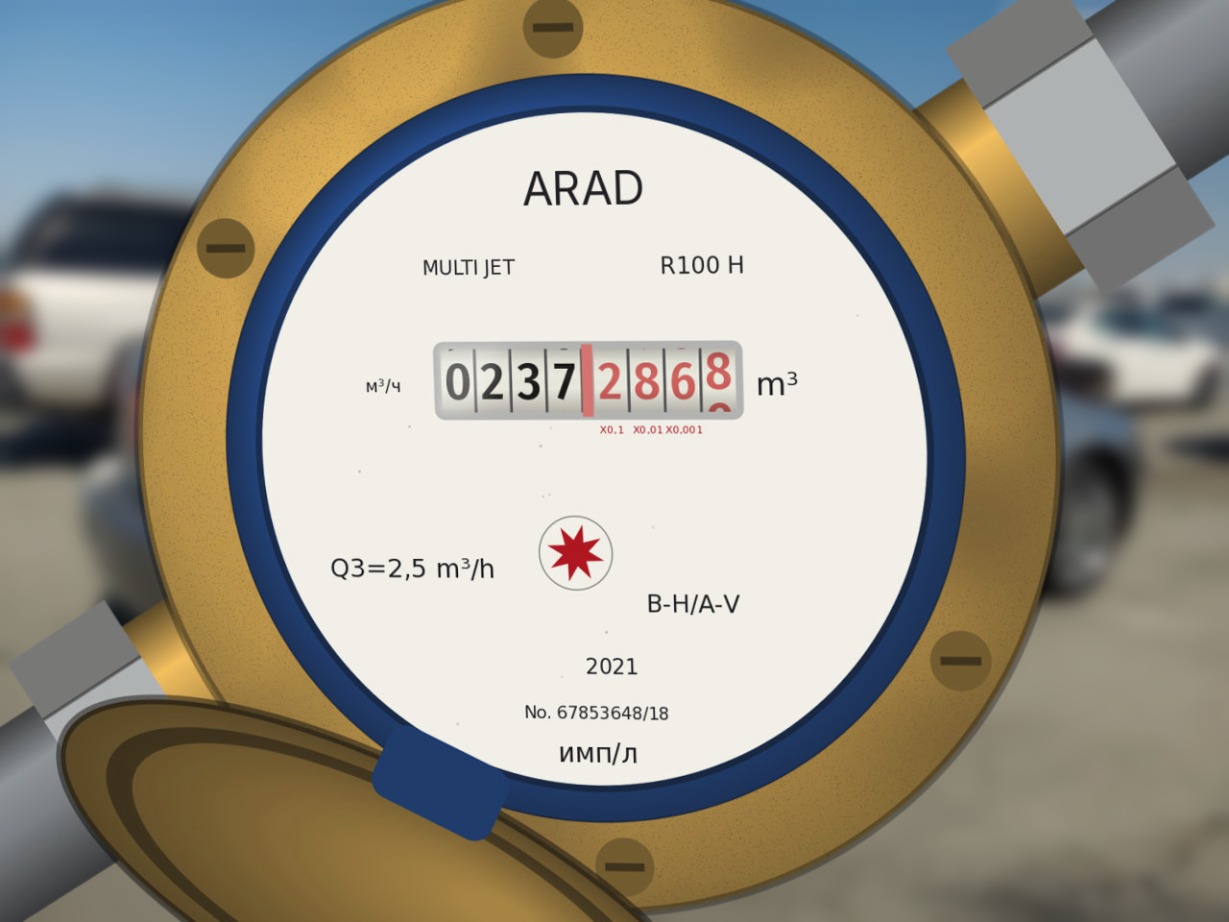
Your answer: 237.2868 m³
